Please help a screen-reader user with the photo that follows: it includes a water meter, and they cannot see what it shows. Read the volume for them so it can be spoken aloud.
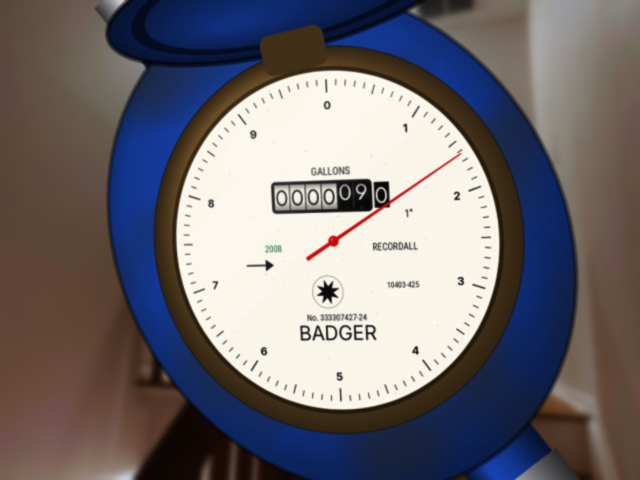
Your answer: 91.6 gal
